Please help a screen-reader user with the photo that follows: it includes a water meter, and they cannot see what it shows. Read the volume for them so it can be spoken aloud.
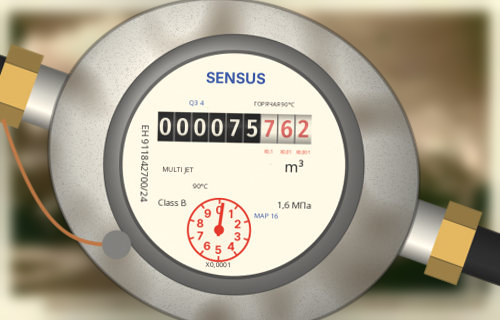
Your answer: 75.7620 m³
